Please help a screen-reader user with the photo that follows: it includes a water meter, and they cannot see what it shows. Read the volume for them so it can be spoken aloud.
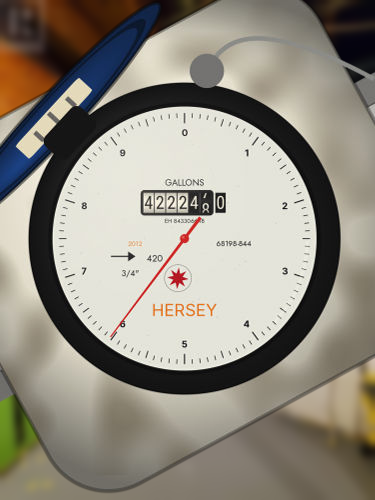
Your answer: 4222476.0 gal
